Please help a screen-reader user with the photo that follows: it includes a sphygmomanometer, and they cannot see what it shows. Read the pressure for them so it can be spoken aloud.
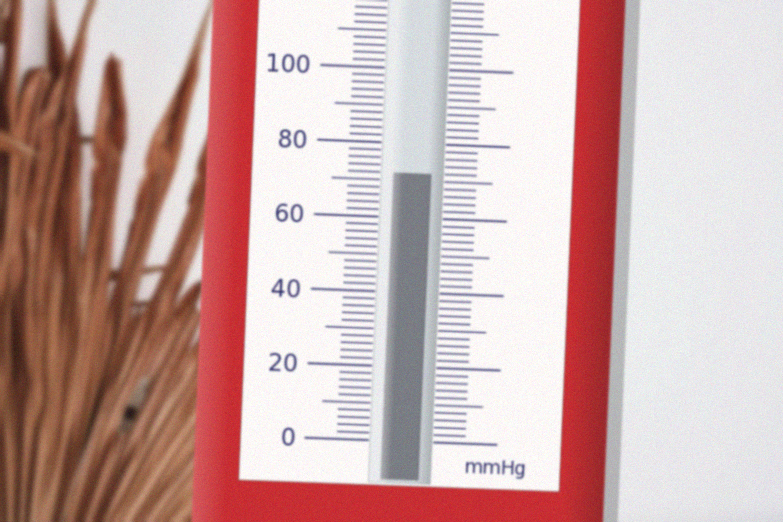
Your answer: 72 mmHg
